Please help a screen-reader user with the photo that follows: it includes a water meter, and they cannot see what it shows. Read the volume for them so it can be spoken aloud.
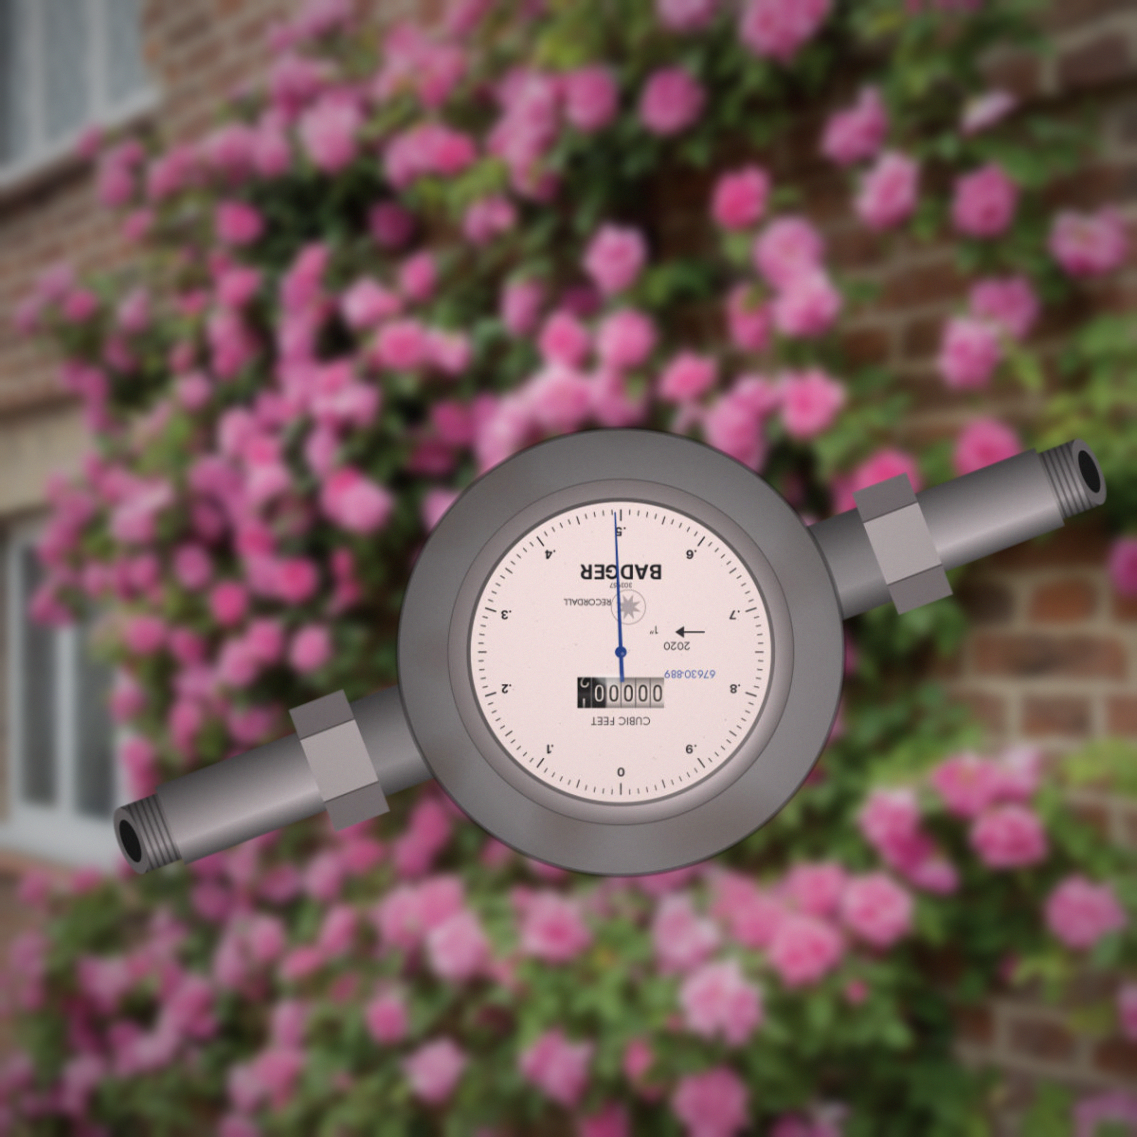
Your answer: 1.49 ft³
